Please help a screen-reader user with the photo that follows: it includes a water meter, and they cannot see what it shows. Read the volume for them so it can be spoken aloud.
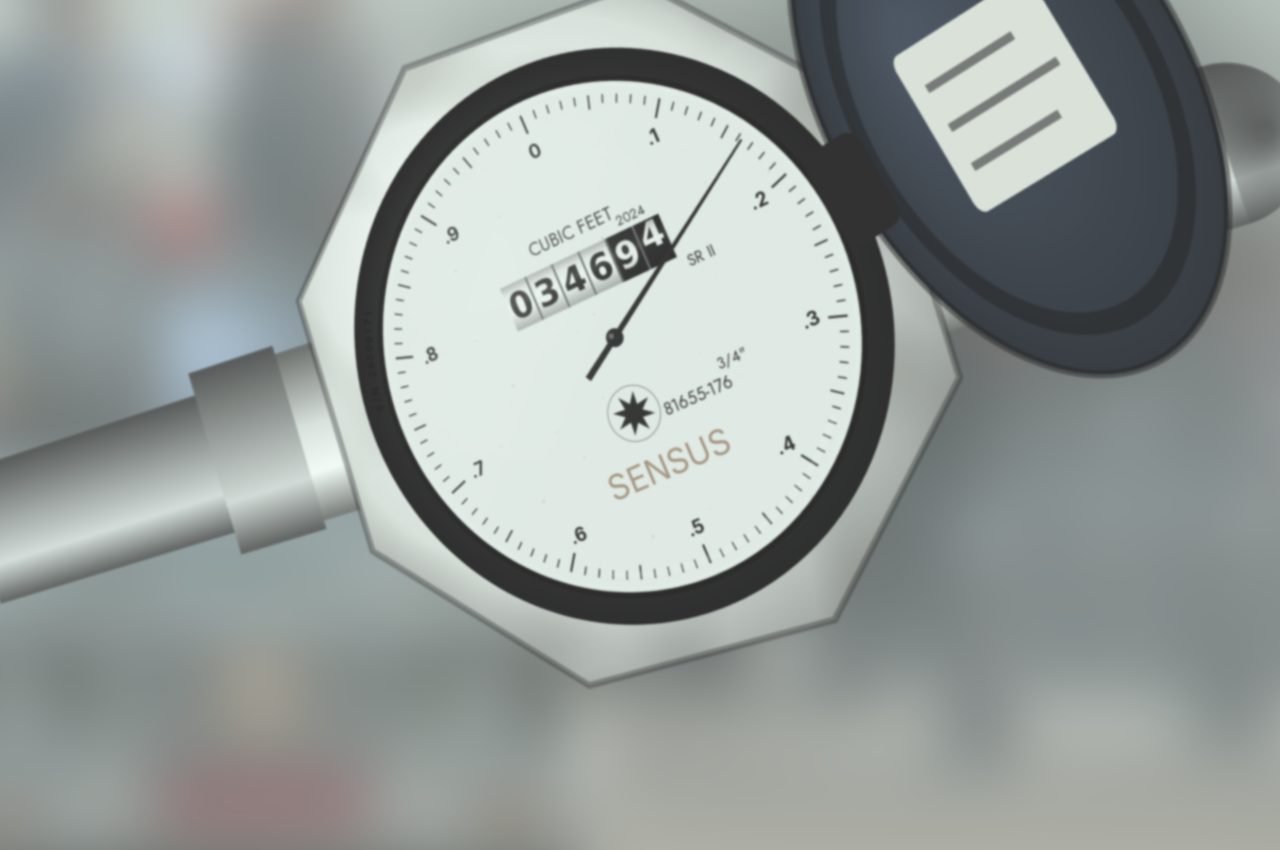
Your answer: 34694.16 ft³
